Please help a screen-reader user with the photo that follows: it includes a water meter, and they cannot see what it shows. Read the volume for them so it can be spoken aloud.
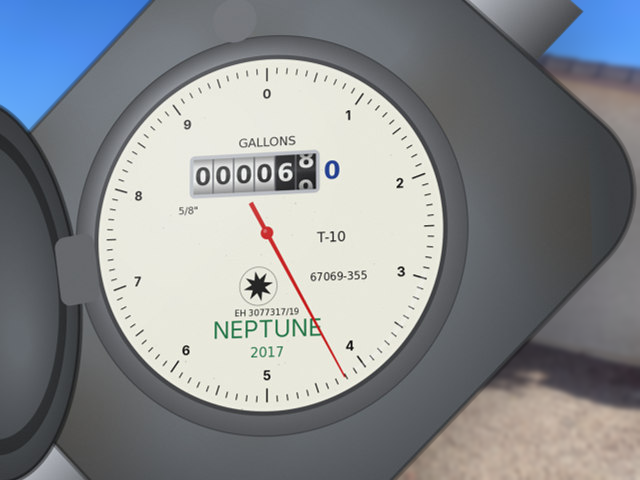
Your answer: 684.2 gal
